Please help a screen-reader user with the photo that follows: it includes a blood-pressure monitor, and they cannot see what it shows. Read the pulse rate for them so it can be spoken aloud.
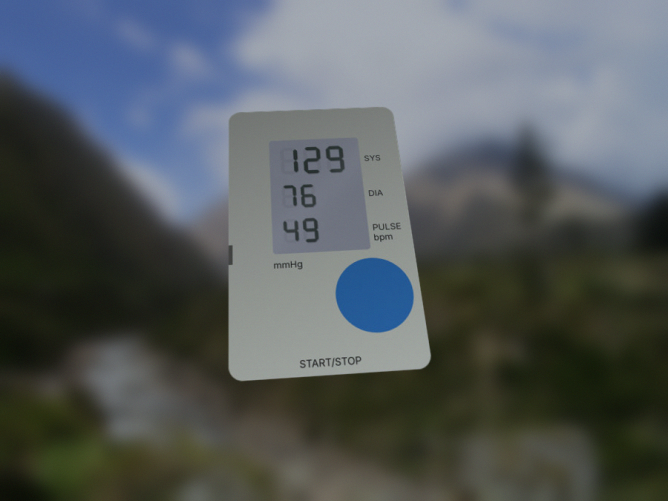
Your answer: 49 bpm
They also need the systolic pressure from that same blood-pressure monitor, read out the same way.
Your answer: 129 mmHg
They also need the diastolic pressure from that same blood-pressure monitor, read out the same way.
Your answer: 76 mmHg
